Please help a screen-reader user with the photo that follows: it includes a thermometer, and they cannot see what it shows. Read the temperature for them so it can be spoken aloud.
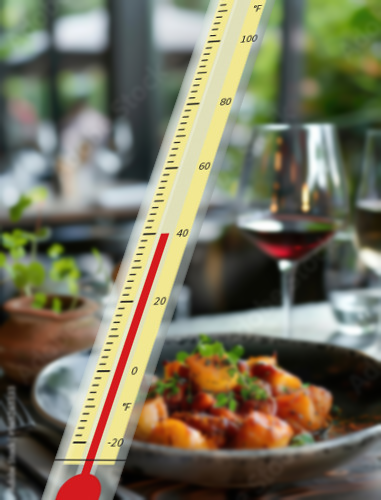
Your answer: 40 °F
